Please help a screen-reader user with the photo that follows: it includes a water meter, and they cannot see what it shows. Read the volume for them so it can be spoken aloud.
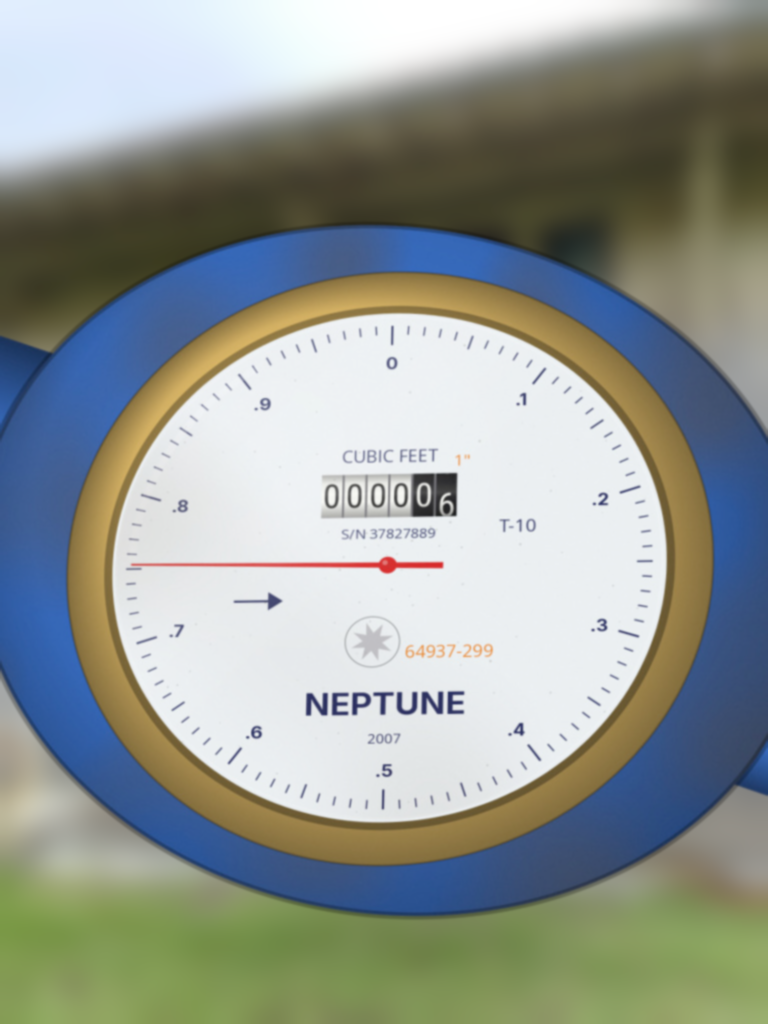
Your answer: 5.75 ft³
